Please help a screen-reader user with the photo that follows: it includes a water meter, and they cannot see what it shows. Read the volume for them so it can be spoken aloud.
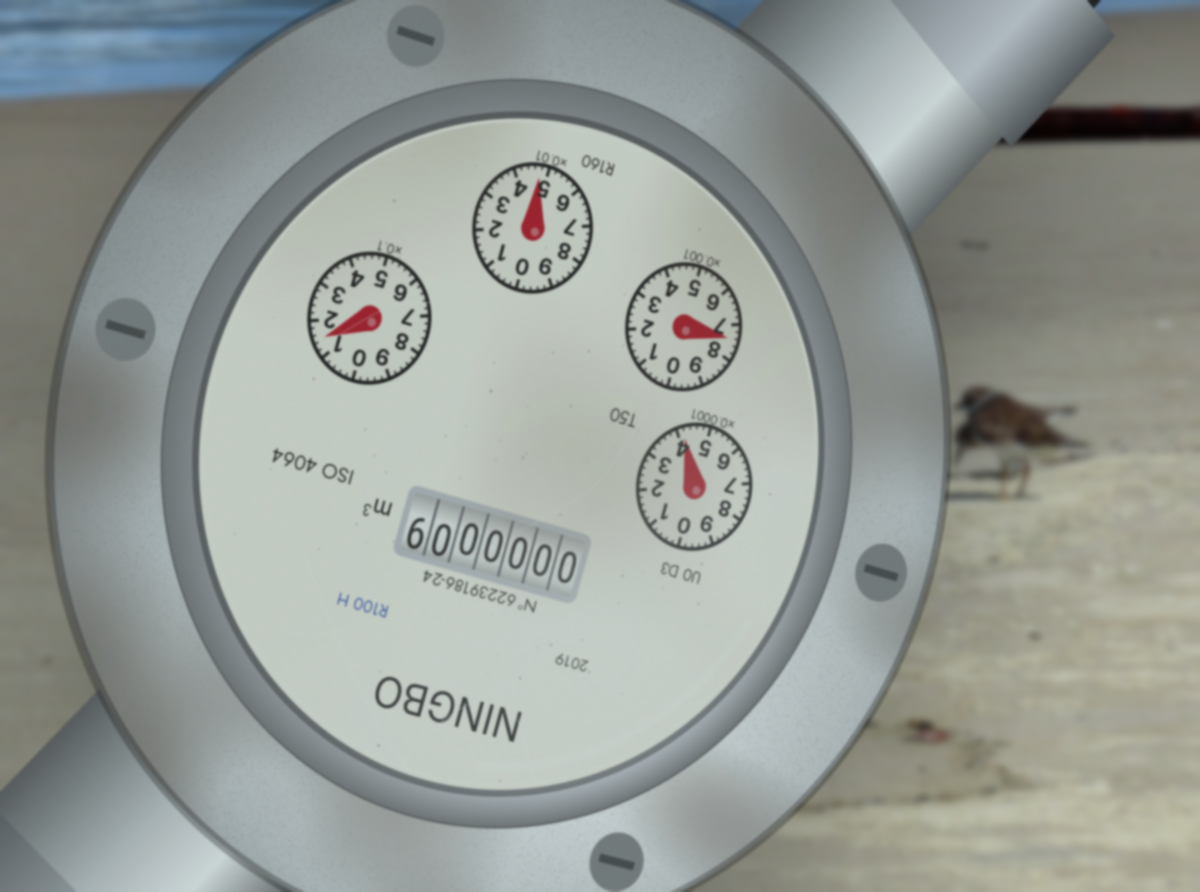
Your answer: 9.1474 m³
